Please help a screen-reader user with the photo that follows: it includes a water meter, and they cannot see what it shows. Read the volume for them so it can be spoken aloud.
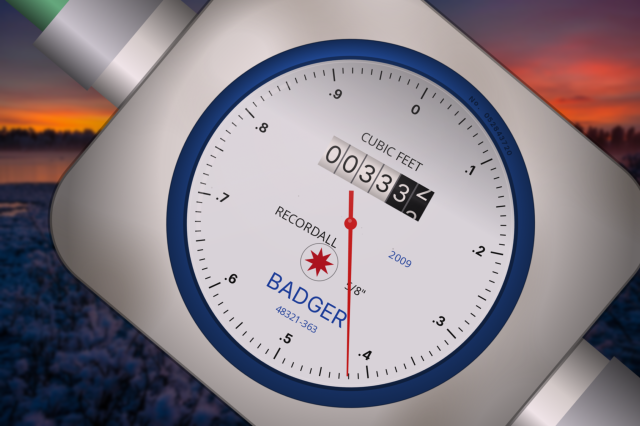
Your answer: 3332.42 ft³
